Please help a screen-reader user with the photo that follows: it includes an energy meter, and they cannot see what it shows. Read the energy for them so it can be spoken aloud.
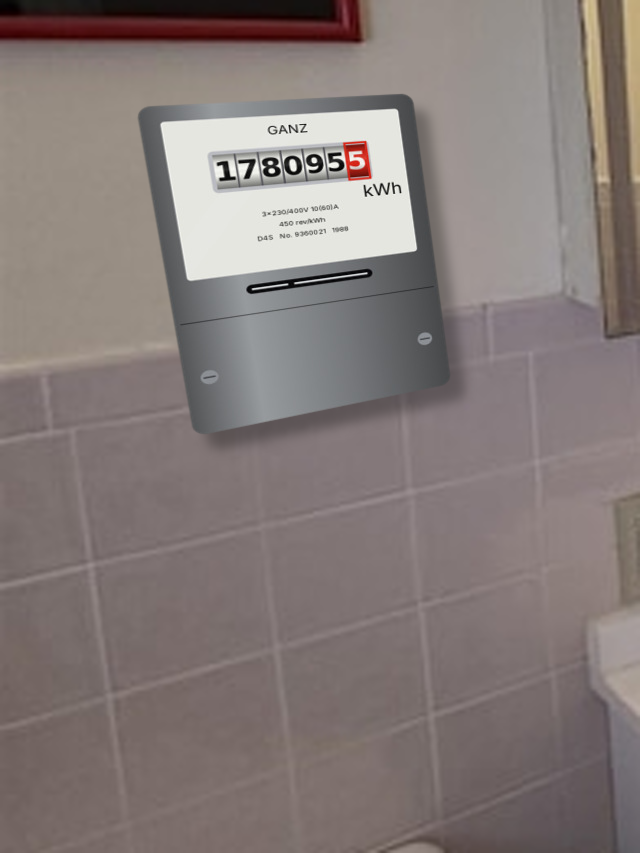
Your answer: 178095.5 kWh
